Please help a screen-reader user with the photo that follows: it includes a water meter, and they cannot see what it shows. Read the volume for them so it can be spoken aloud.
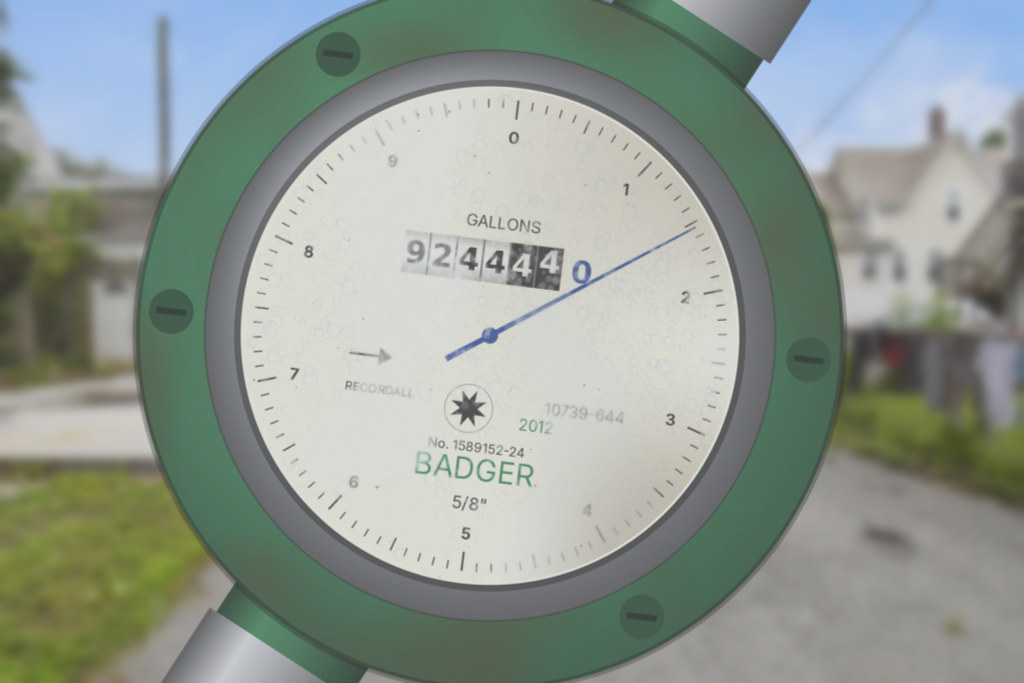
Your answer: 9244441.5 gal
